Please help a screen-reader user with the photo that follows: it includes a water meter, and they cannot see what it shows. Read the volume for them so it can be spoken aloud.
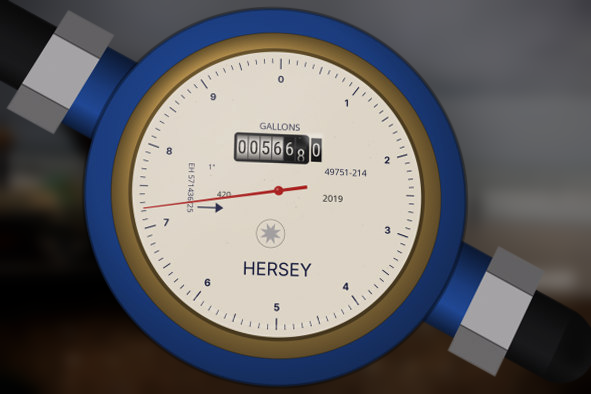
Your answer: 56677.2 gal
